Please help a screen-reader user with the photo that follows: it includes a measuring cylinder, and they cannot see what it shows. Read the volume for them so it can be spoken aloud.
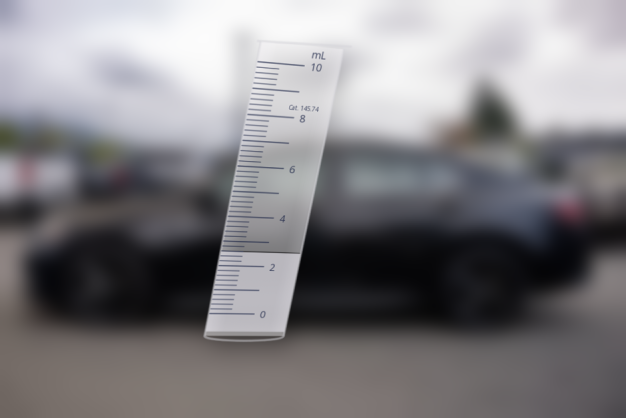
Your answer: 2.6 mL
